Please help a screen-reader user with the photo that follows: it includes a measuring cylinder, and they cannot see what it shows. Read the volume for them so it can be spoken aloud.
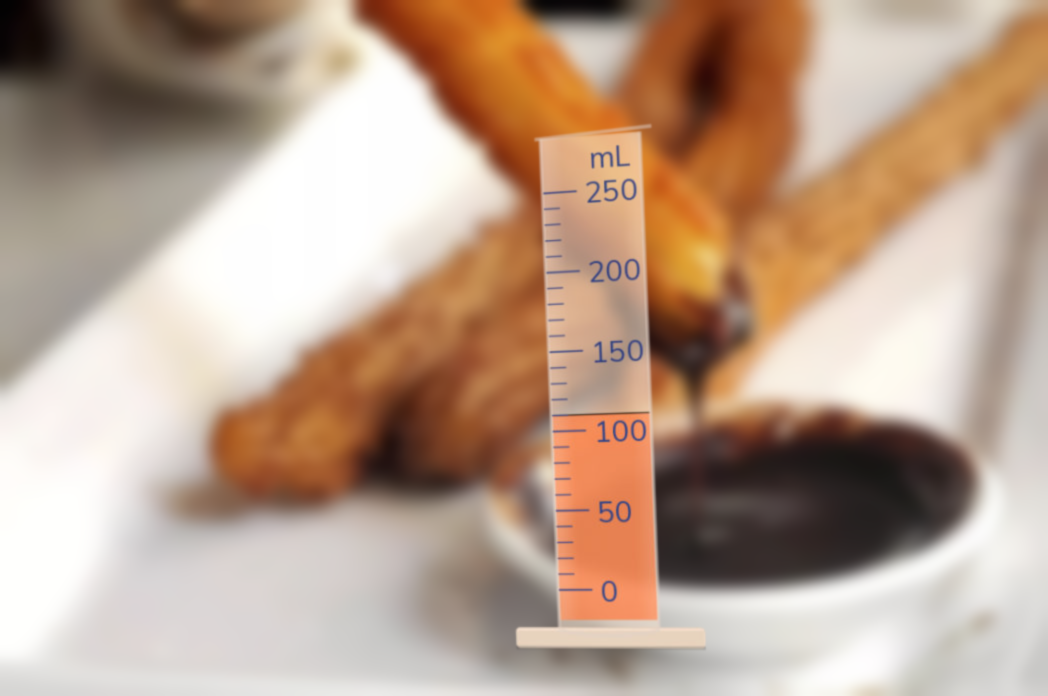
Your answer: 110 mL
